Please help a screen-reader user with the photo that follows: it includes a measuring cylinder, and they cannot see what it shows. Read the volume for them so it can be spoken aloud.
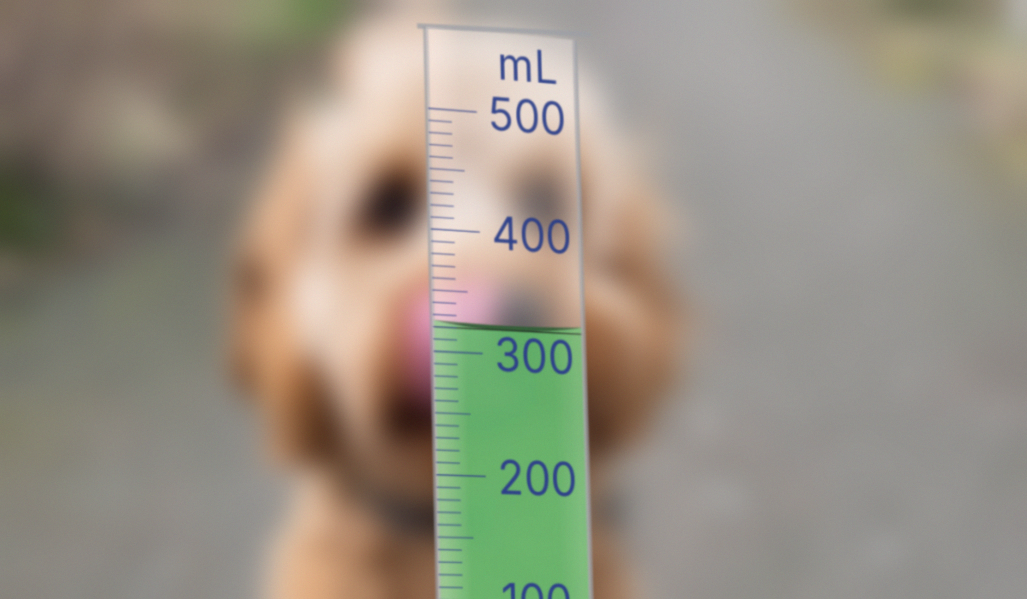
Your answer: 320 mL
